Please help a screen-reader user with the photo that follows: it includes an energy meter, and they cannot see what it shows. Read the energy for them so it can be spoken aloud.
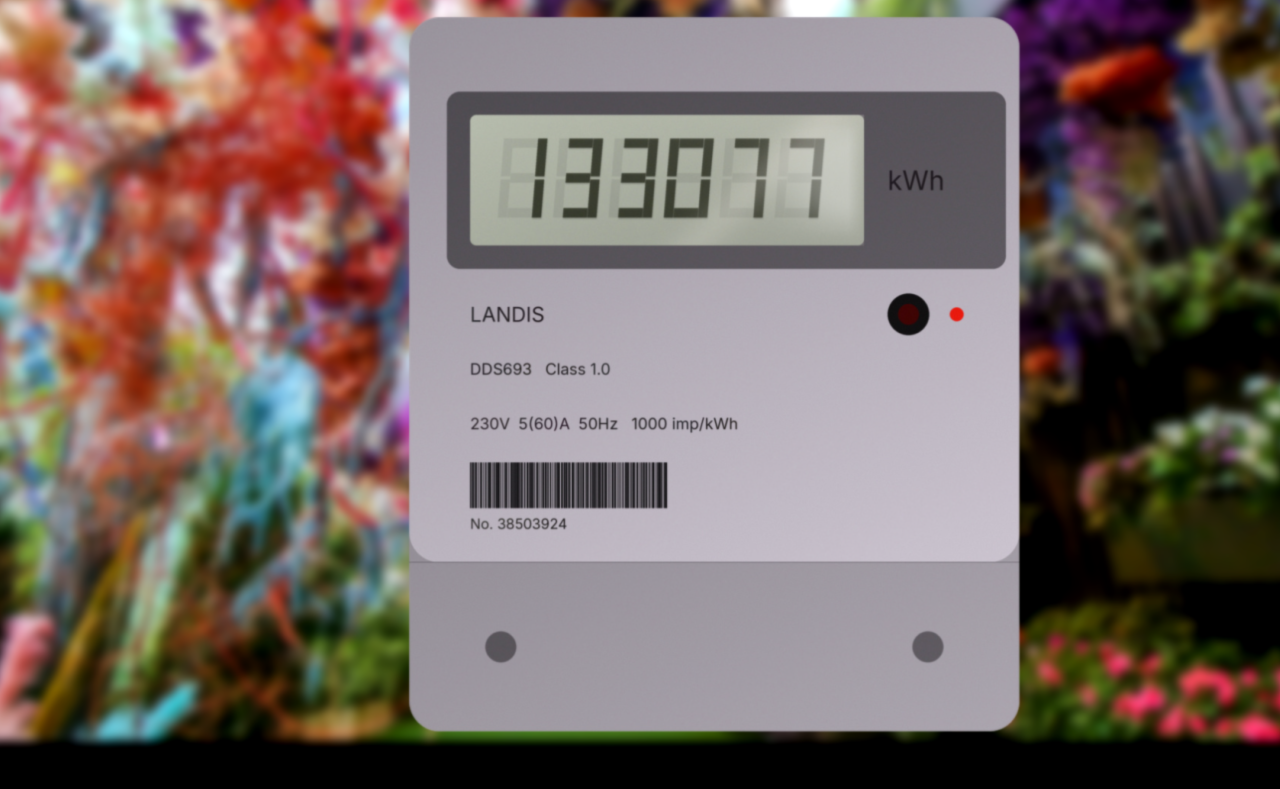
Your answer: 133077 kWh
